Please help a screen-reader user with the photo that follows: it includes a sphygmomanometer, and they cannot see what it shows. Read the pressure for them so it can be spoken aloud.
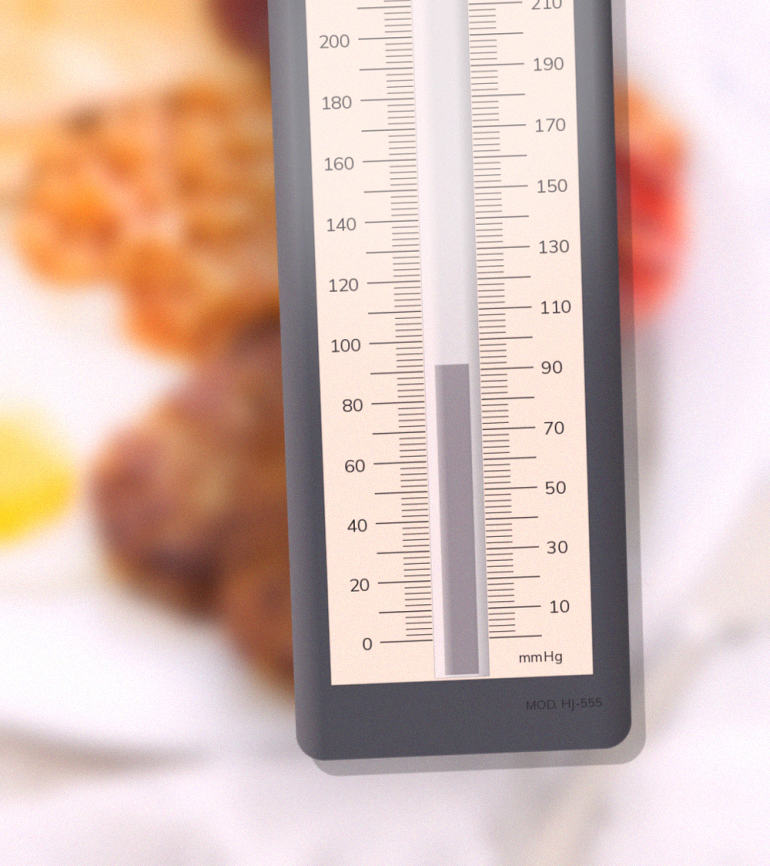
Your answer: 92 mmHg
